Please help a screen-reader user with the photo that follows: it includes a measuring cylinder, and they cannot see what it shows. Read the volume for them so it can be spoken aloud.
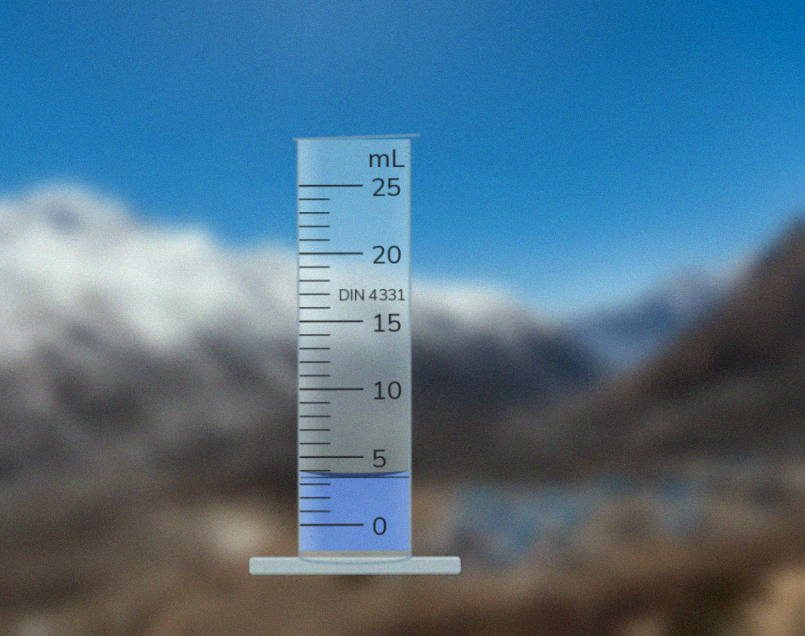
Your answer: 3.5 mL
